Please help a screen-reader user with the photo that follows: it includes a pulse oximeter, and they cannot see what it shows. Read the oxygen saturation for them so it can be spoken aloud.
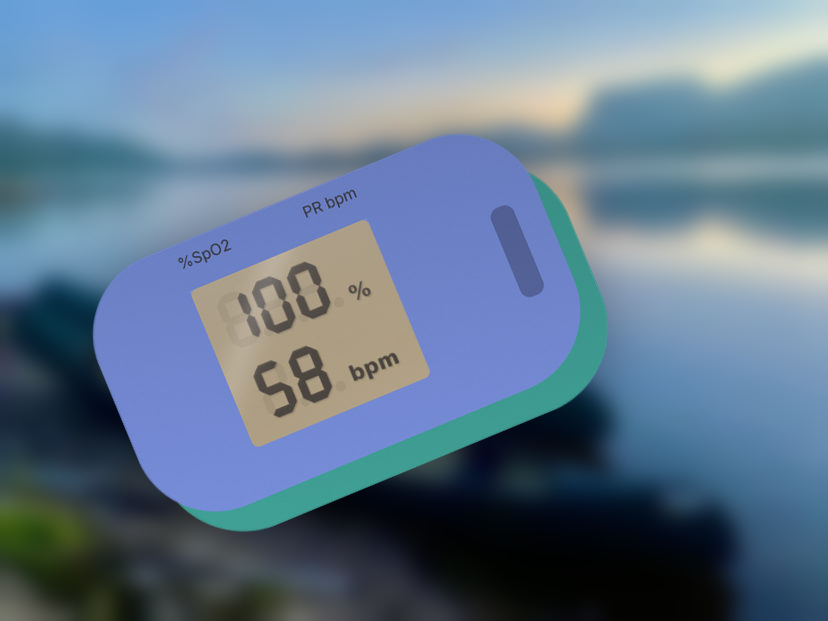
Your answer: 100 %
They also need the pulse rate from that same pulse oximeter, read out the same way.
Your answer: 58 bpm
